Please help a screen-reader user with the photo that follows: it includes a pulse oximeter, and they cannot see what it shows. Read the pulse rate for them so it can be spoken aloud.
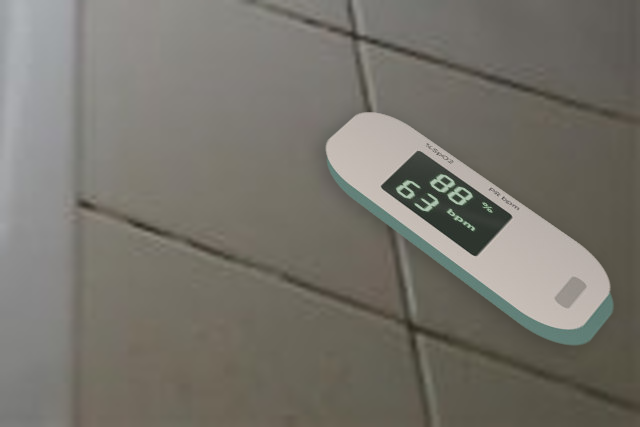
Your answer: 63 bpm
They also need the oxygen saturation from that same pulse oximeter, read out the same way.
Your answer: 88 %
